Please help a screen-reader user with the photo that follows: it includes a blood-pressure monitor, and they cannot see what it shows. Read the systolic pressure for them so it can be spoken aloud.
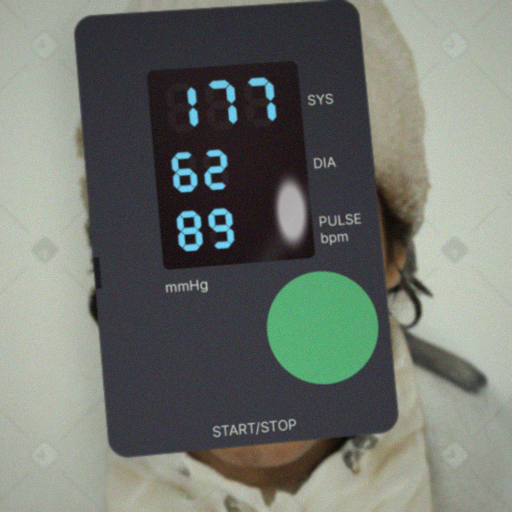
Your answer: 177 mmHg
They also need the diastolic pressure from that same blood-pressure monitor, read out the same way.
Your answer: 62 mmHg
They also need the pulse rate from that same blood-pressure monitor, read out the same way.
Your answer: 89 bpm
